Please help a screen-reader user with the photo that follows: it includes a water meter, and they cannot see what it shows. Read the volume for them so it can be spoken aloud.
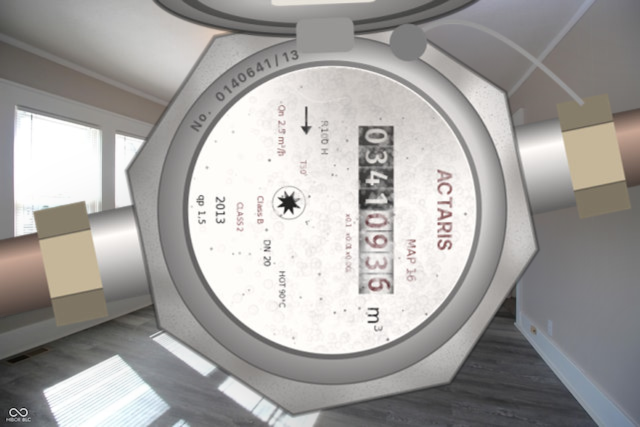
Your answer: 341.0936 m³
